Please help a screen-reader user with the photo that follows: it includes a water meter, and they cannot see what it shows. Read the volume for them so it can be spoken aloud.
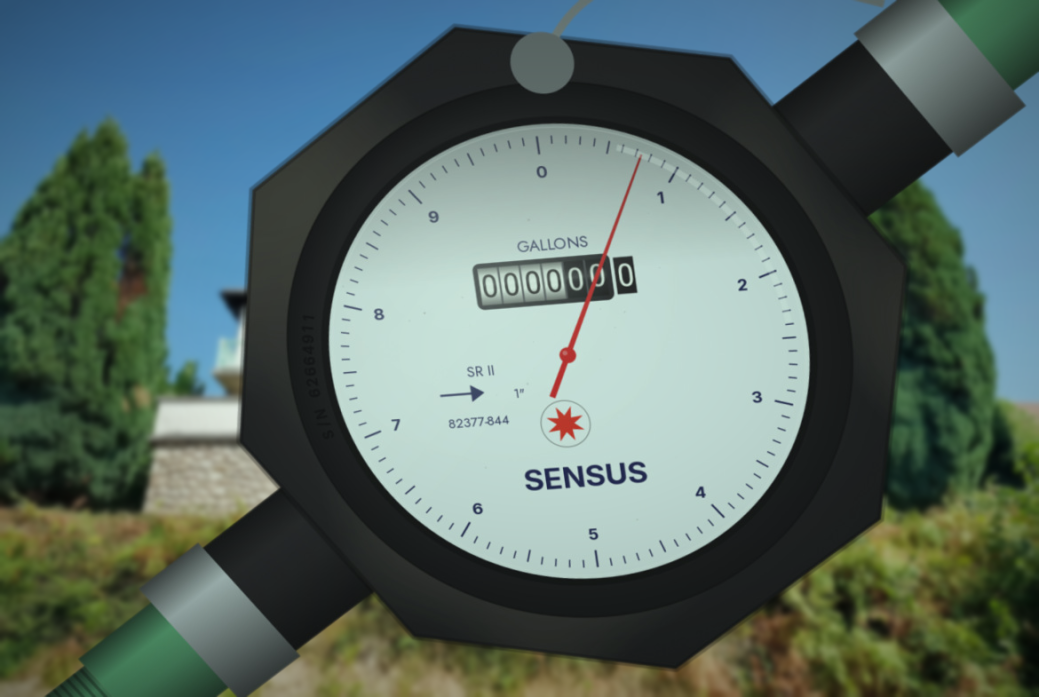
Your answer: 0.7 gal
